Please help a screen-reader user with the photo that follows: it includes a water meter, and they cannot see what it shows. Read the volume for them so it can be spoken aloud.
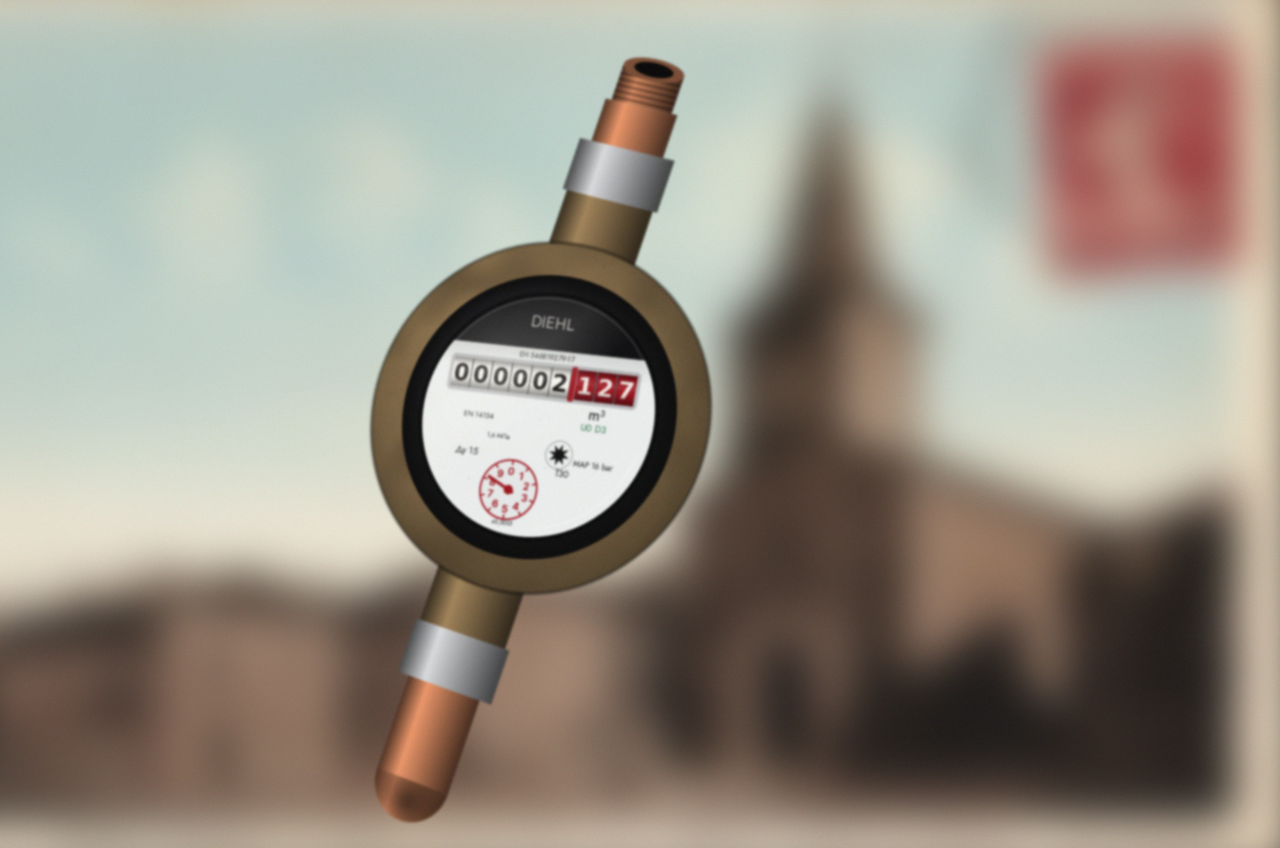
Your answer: 2.1278 m³
